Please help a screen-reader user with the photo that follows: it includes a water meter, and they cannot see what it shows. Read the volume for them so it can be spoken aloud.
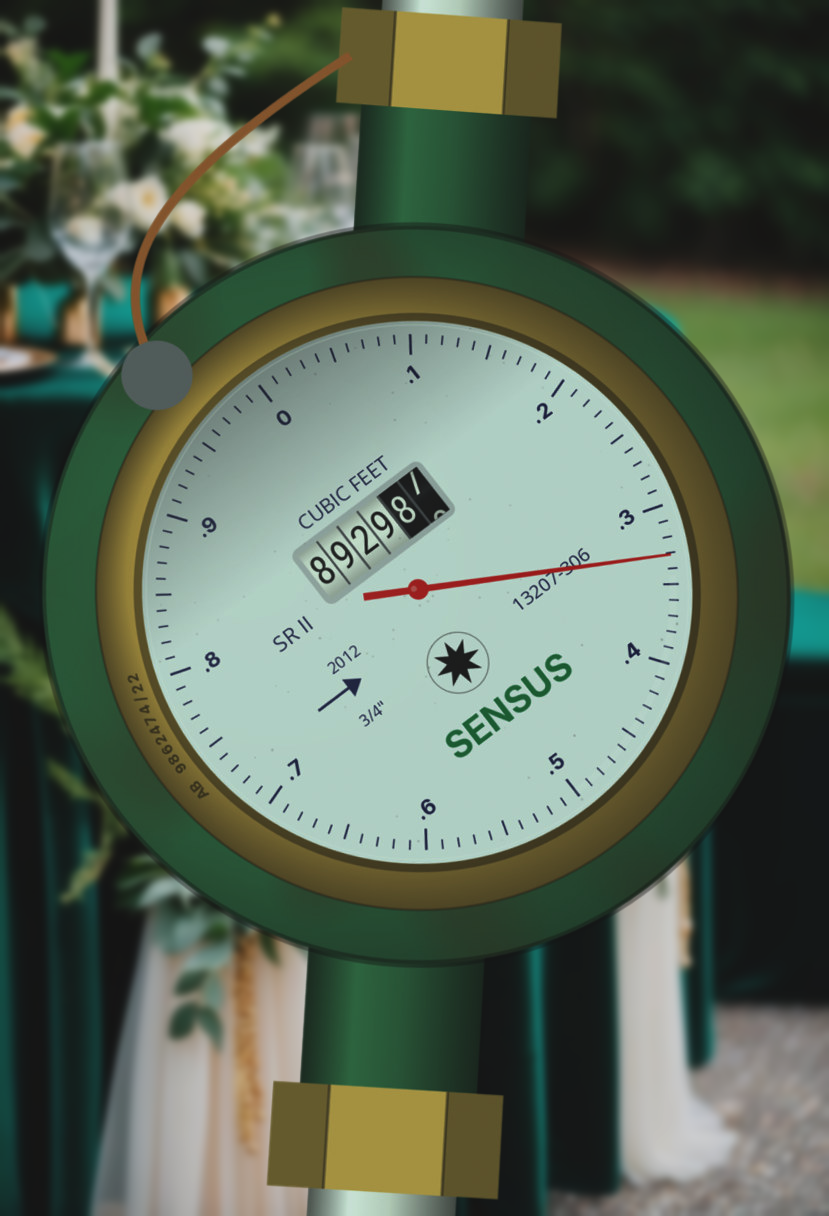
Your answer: 892987.33 ft³
